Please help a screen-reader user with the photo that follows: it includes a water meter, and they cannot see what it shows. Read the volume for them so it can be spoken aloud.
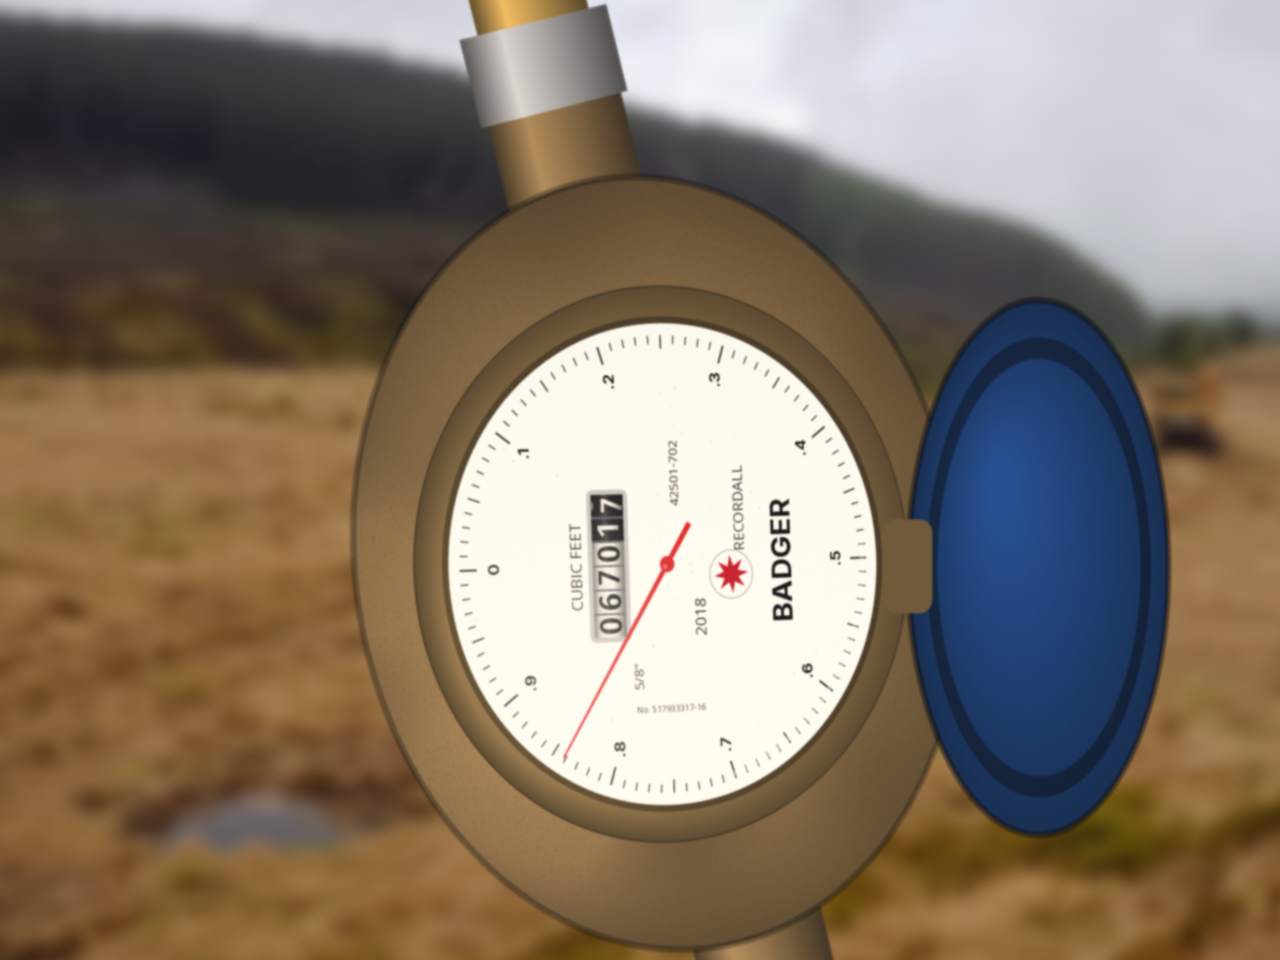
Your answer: 67016.84 ft³
